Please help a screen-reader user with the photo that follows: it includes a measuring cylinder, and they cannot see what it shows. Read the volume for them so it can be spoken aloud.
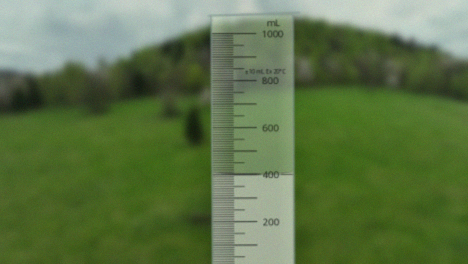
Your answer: 400 mL
